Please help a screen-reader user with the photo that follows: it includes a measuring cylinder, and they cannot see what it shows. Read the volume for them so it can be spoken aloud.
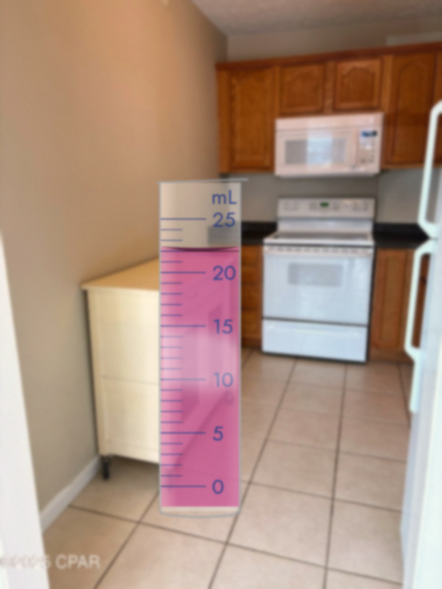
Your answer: 22 mL
